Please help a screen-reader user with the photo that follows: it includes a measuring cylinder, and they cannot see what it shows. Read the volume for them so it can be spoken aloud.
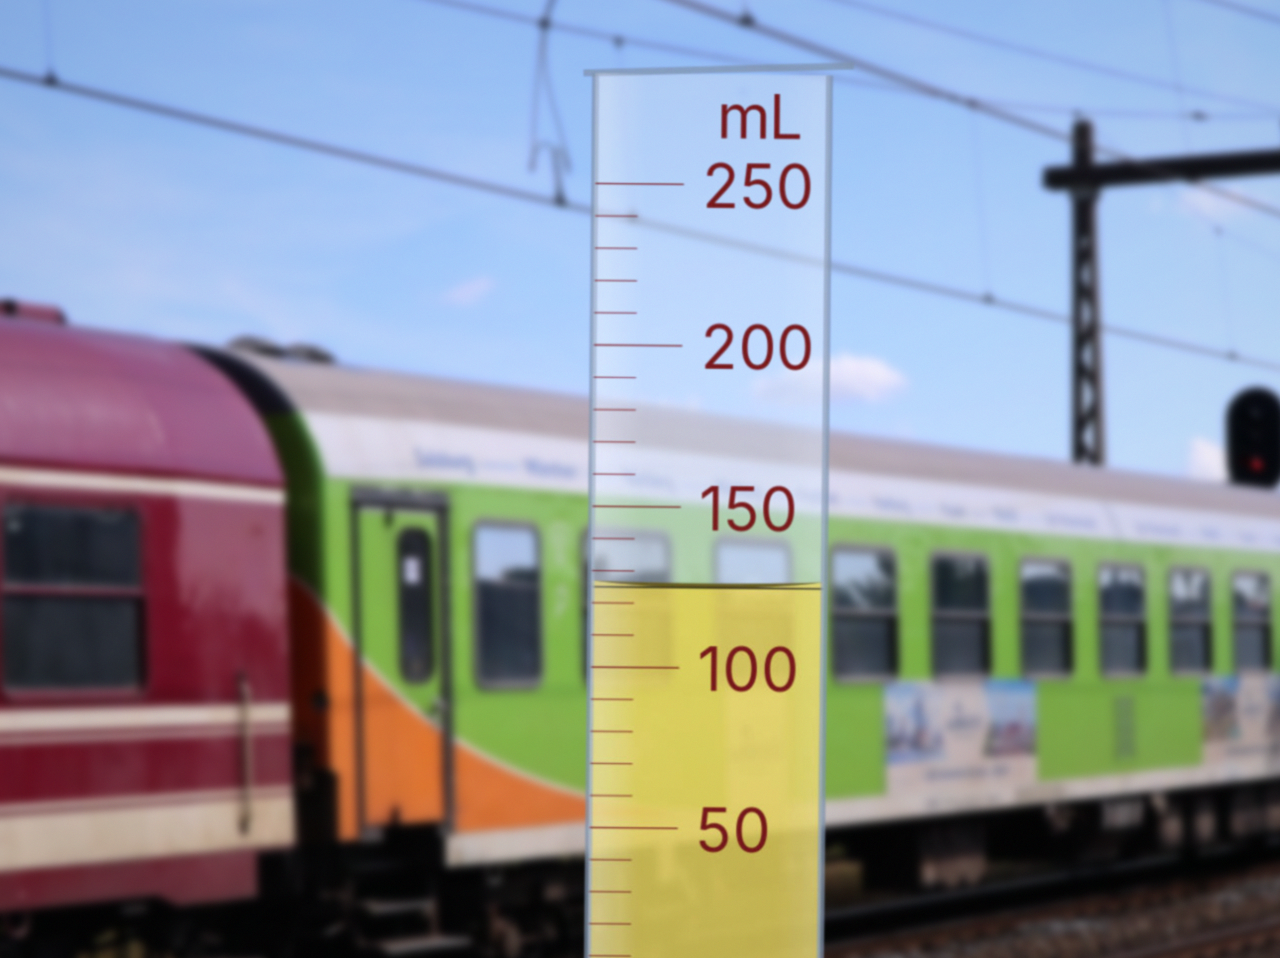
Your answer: 125 mL
